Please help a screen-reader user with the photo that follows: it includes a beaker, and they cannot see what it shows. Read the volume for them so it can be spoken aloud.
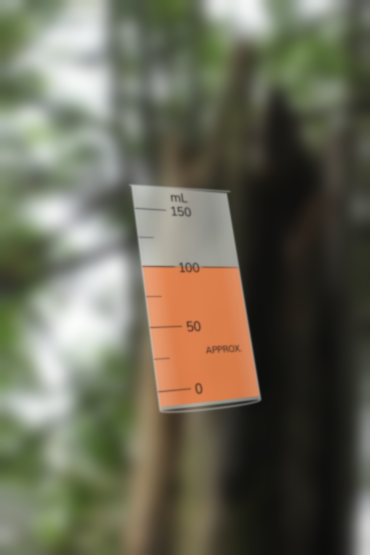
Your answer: 100 mL
